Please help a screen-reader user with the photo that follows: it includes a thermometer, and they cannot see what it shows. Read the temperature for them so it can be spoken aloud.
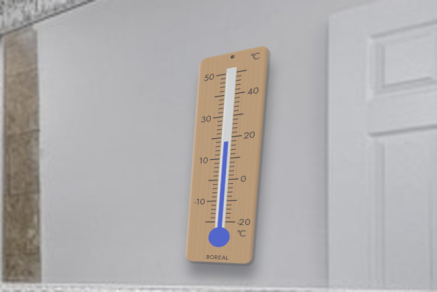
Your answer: 18 °C
